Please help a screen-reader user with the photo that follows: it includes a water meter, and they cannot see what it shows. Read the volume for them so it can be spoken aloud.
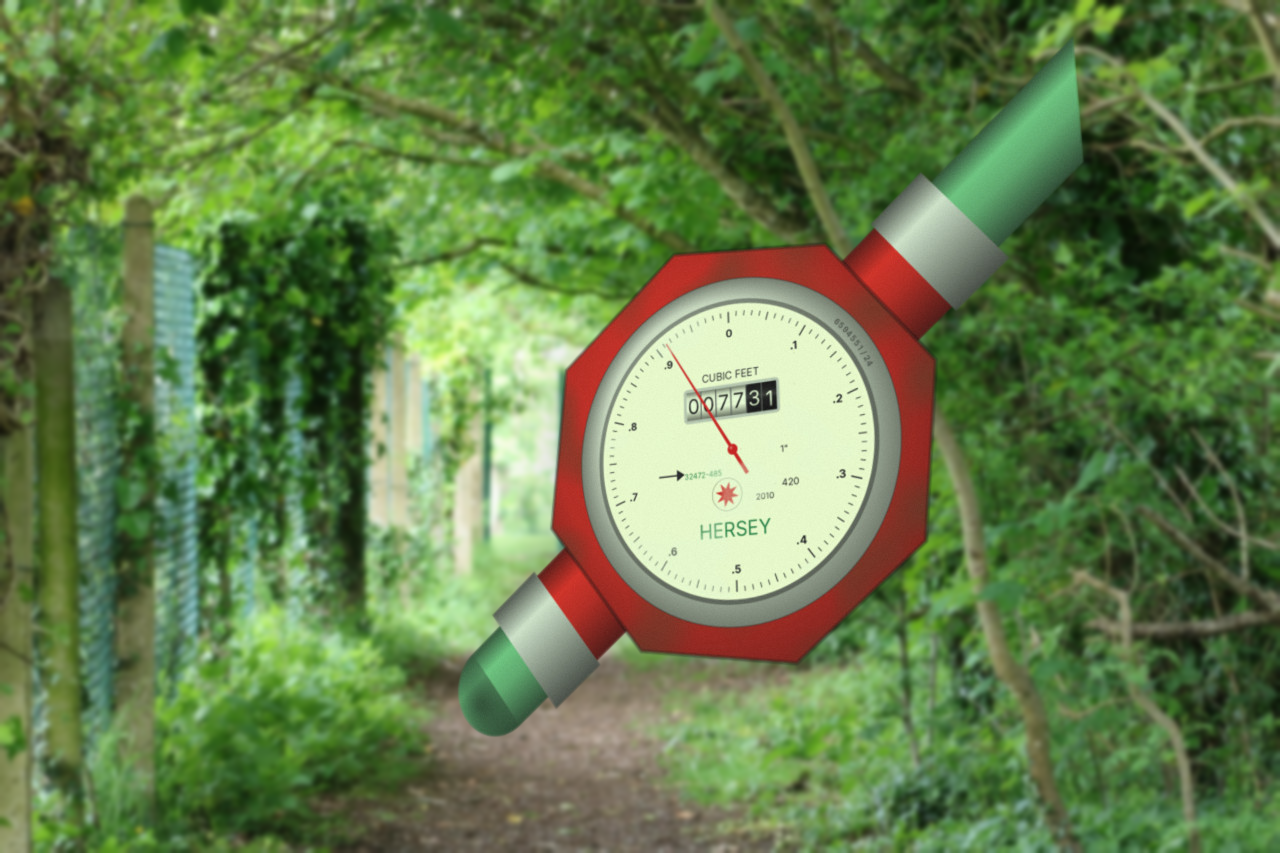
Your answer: 7730.91 ft³
